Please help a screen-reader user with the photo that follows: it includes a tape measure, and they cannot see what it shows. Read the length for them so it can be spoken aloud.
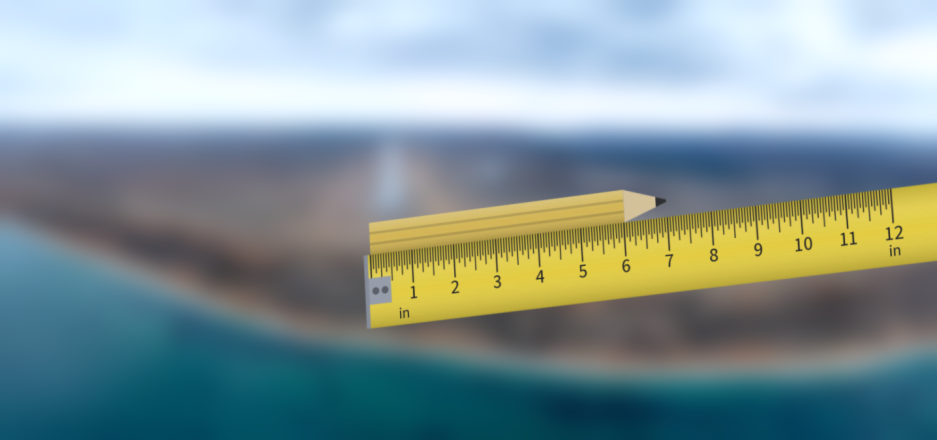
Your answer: 7 in
